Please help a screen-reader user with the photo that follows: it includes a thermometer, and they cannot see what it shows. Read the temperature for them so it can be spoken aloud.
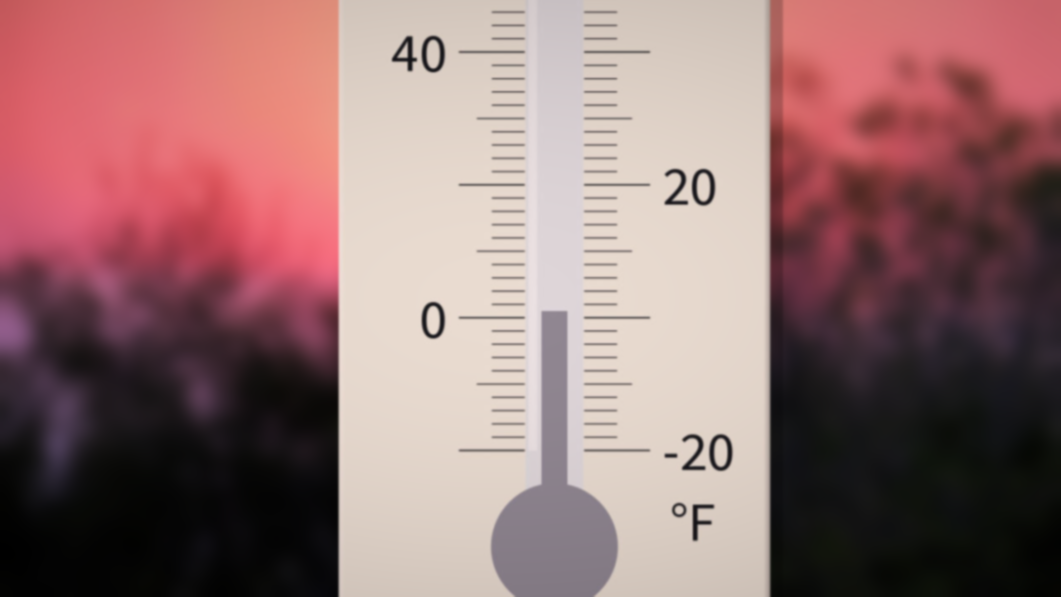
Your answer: 1 °F
